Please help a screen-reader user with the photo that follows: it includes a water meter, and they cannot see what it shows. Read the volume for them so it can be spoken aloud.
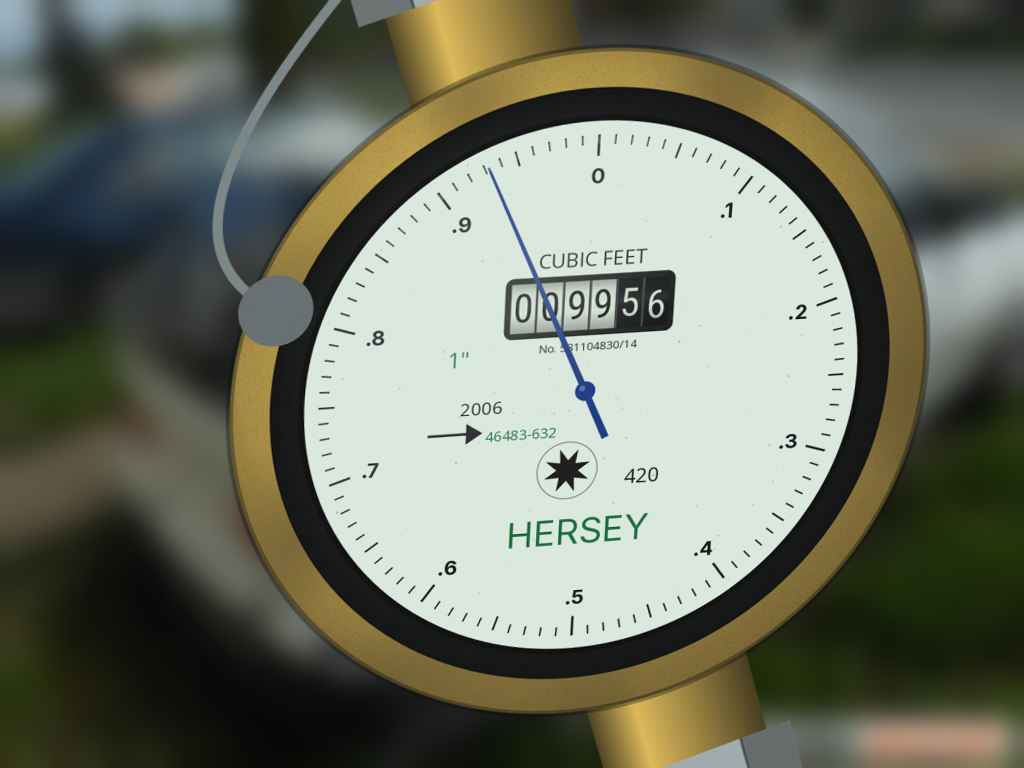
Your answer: 9955.93 ft³
